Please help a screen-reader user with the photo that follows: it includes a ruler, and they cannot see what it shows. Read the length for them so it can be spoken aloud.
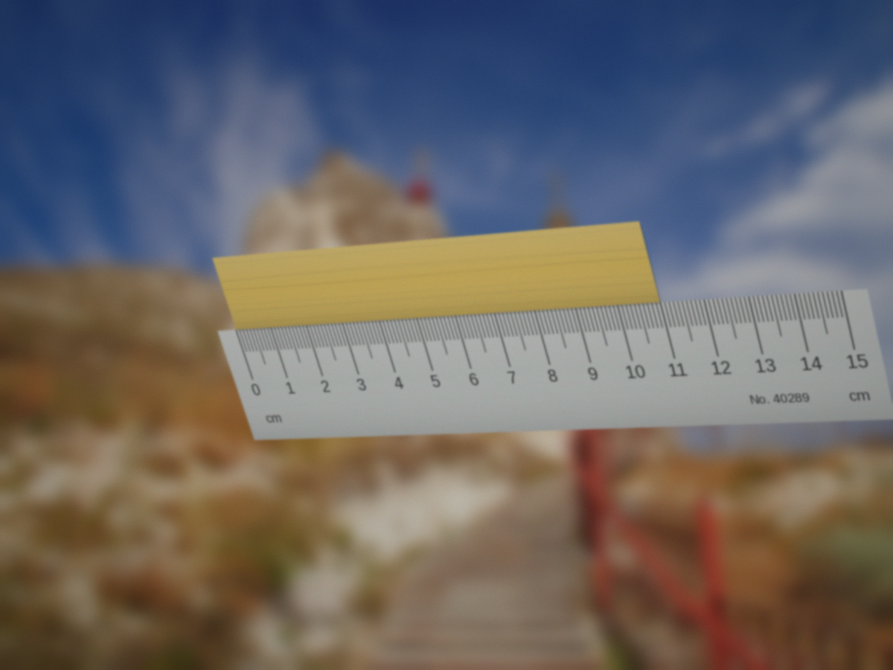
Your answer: 11 cm
